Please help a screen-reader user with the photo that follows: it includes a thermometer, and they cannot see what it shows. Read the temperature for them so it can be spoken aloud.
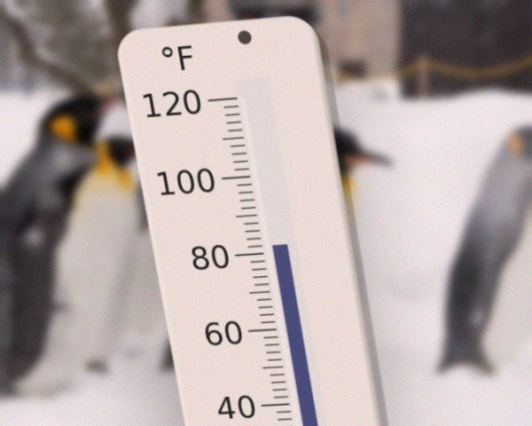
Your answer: 82 °F
